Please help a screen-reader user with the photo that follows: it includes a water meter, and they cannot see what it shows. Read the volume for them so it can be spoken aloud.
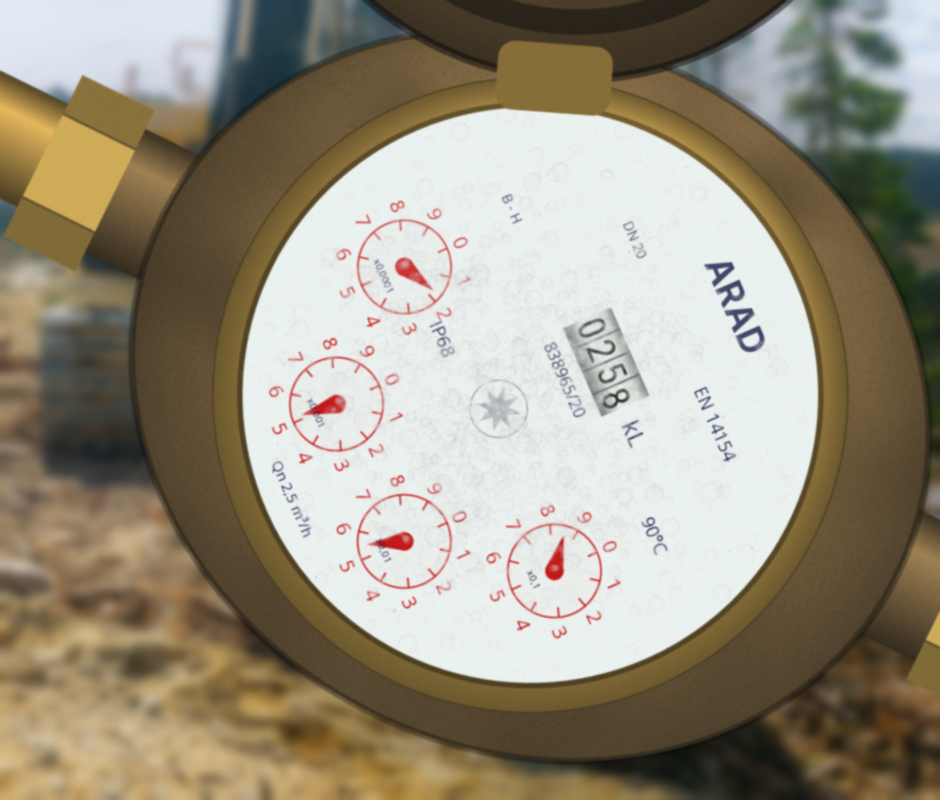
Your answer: 257.8551 kL
